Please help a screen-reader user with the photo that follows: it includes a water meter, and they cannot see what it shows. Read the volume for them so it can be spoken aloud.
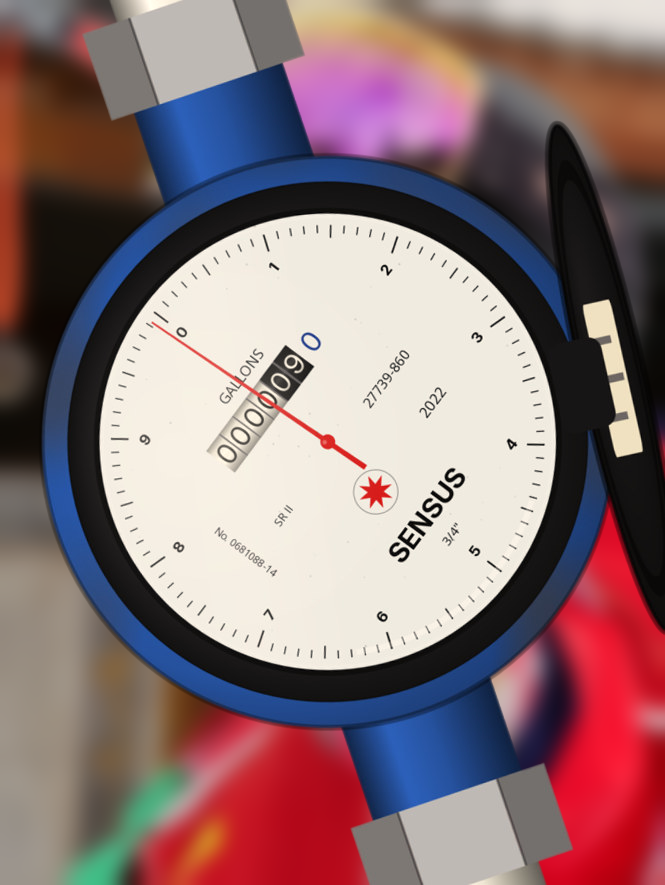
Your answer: 89.9 gal
